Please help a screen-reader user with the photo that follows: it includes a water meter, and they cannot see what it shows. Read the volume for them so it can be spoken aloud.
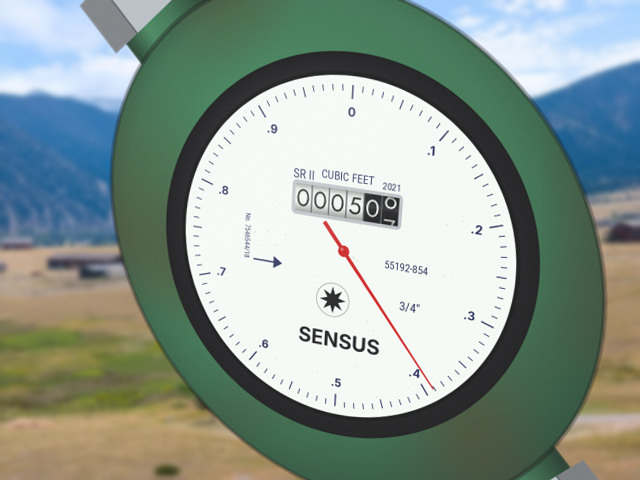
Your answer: 506.39 ft³
